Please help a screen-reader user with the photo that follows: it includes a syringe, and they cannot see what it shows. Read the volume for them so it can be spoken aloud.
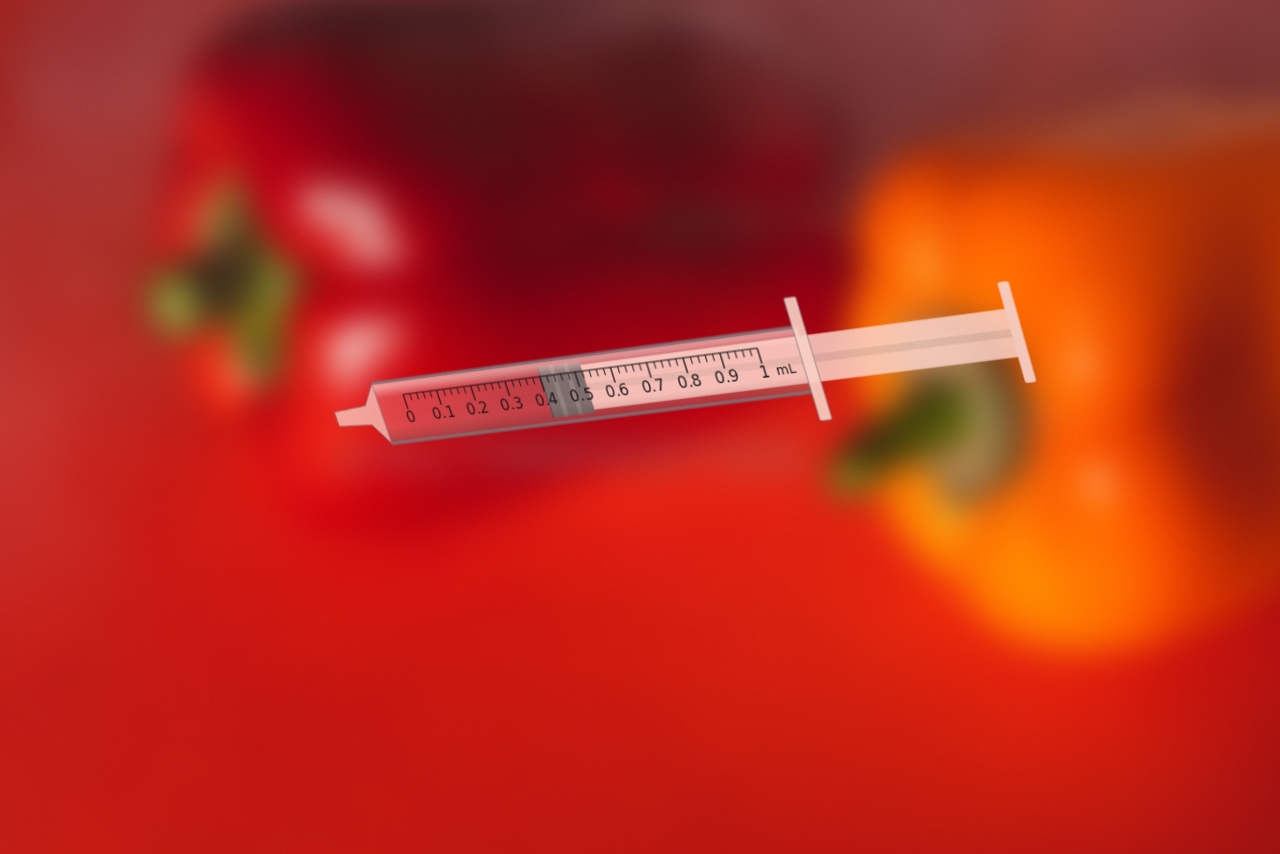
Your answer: 0.4 mL
